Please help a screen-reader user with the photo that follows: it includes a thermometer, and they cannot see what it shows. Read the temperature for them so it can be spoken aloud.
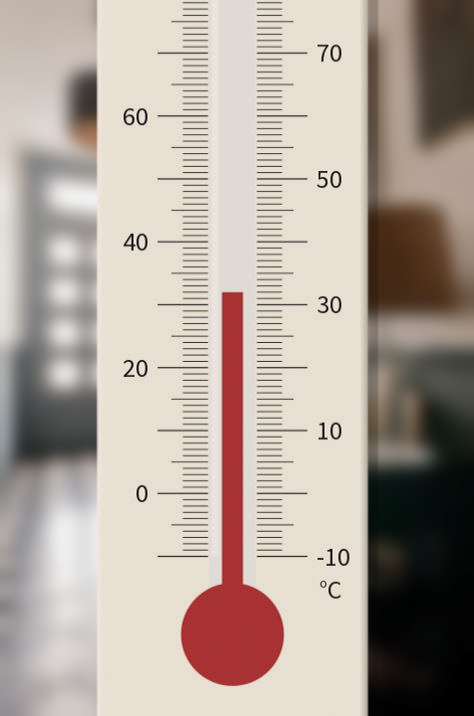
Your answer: 32 °C
